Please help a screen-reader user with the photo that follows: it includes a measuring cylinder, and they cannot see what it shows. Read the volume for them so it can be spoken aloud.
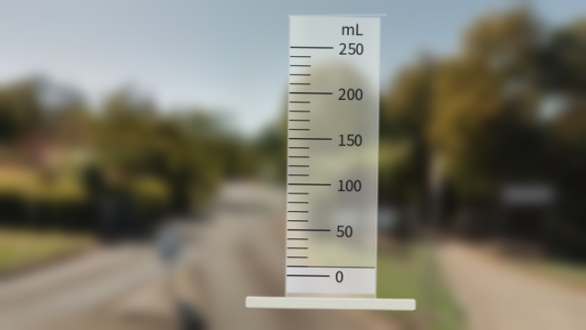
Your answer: 10 mL
